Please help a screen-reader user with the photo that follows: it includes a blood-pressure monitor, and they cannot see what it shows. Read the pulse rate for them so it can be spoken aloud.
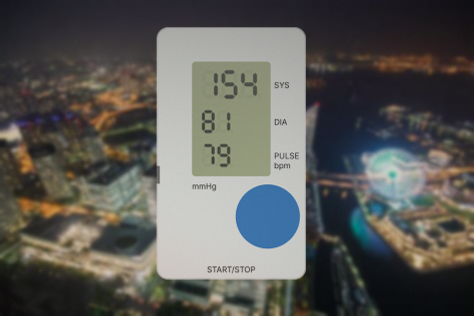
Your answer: 79 bpm
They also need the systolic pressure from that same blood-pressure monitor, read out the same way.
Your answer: 154 mmHg
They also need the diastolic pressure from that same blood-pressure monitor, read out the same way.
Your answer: 81 mmHg
